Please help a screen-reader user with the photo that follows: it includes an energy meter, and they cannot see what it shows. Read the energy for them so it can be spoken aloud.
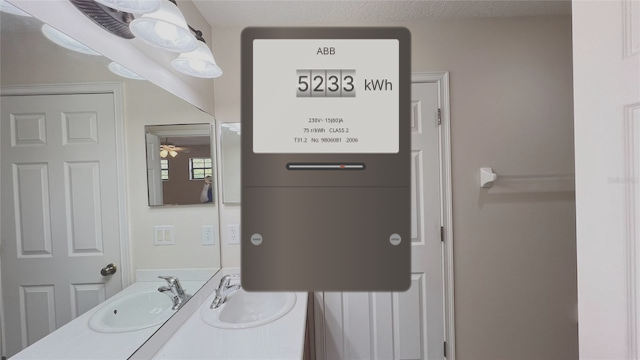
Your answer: 5233 kWh
